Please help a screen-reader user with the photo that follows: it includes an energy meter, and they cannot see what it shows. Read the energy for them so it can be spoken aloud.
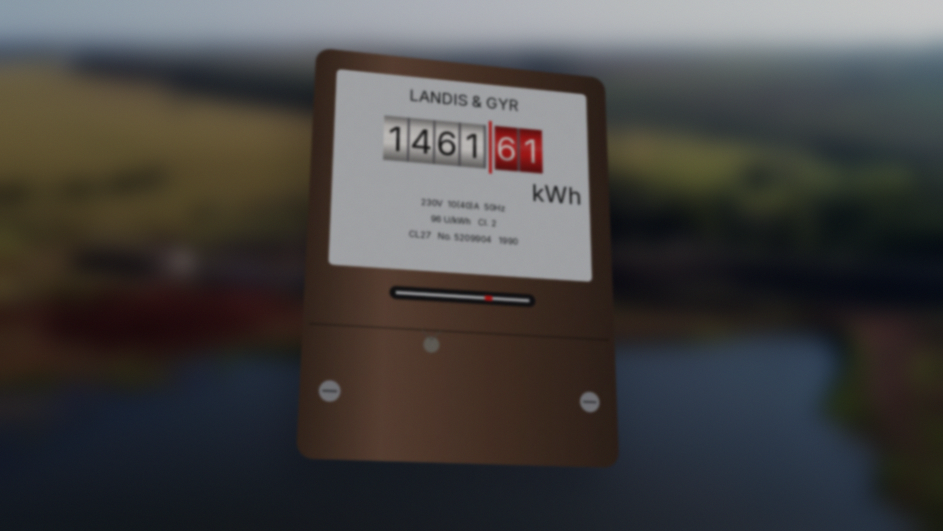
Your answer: 1461.61 kWh
